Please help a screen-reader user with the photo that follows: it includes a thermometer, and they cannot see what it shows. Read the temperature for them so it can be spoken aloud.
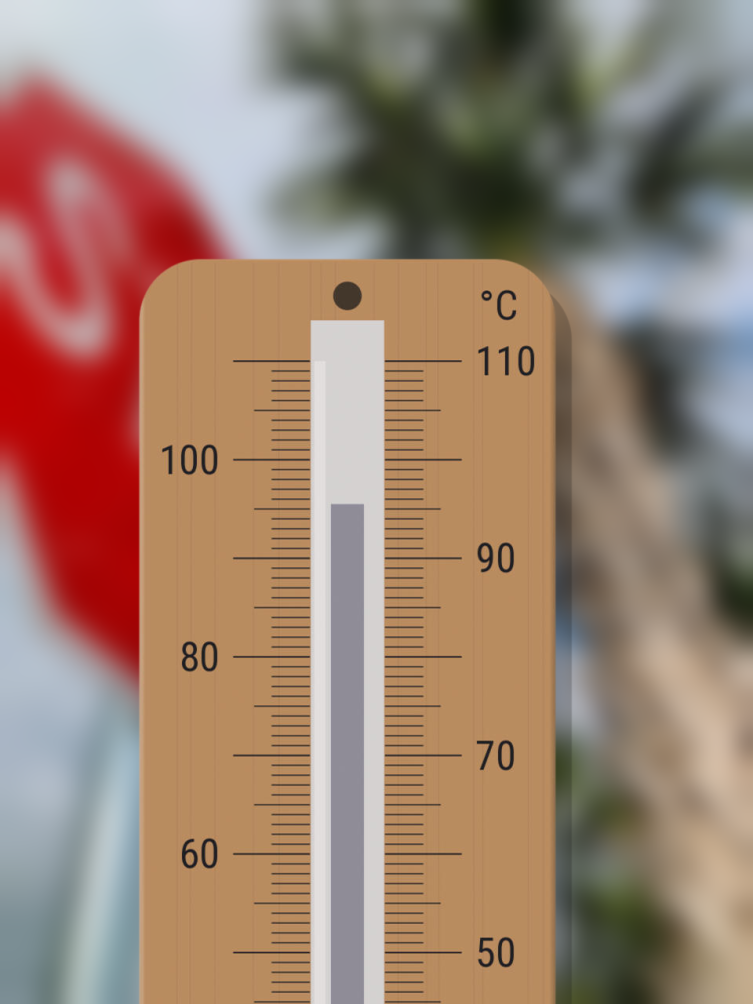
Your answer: 95.5 °C
